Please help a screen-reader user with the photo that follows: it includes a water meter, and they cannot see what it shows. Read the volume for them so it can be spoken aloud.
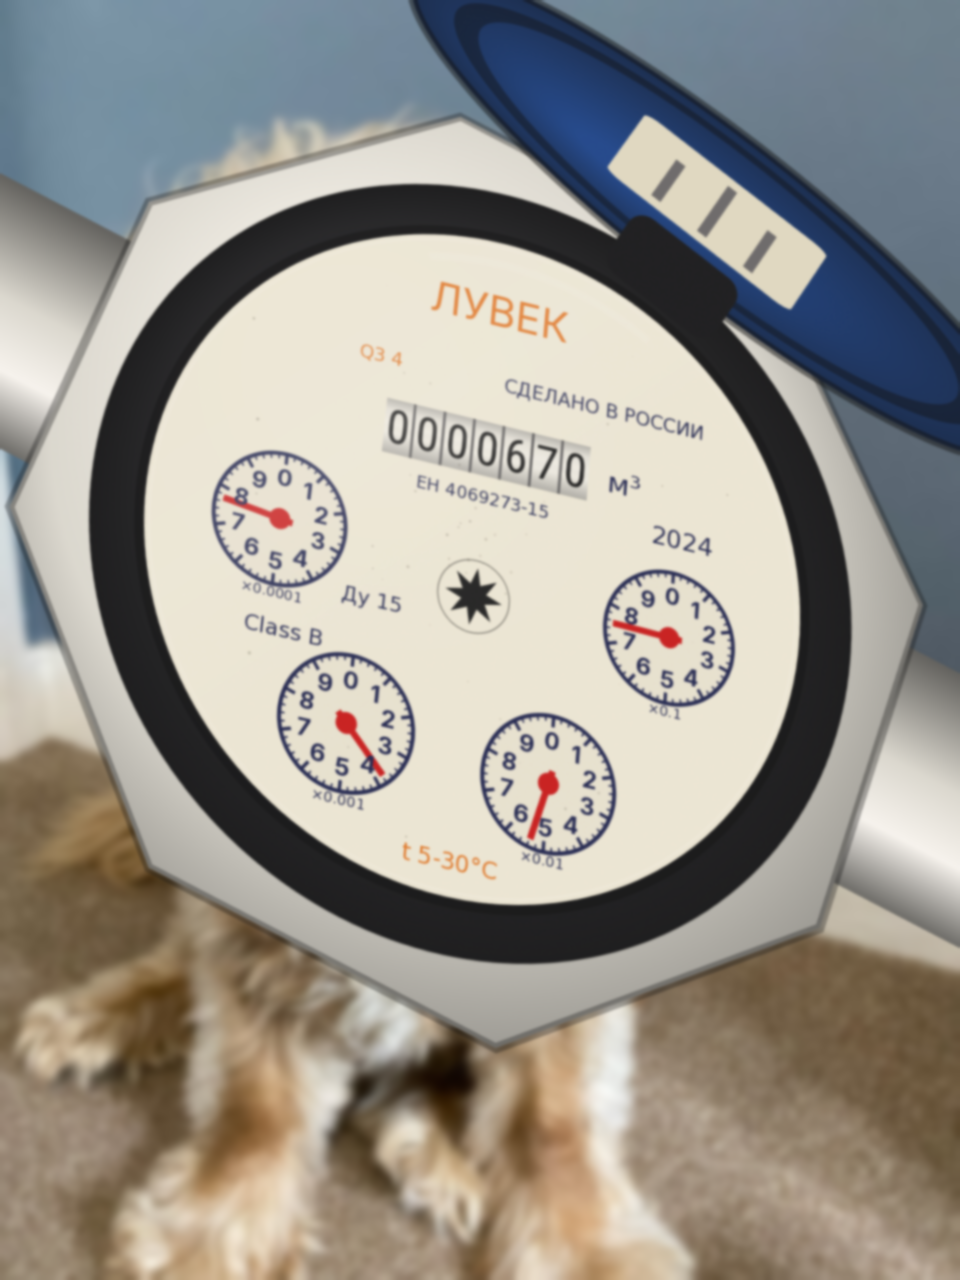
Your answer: 670.7537 m³
